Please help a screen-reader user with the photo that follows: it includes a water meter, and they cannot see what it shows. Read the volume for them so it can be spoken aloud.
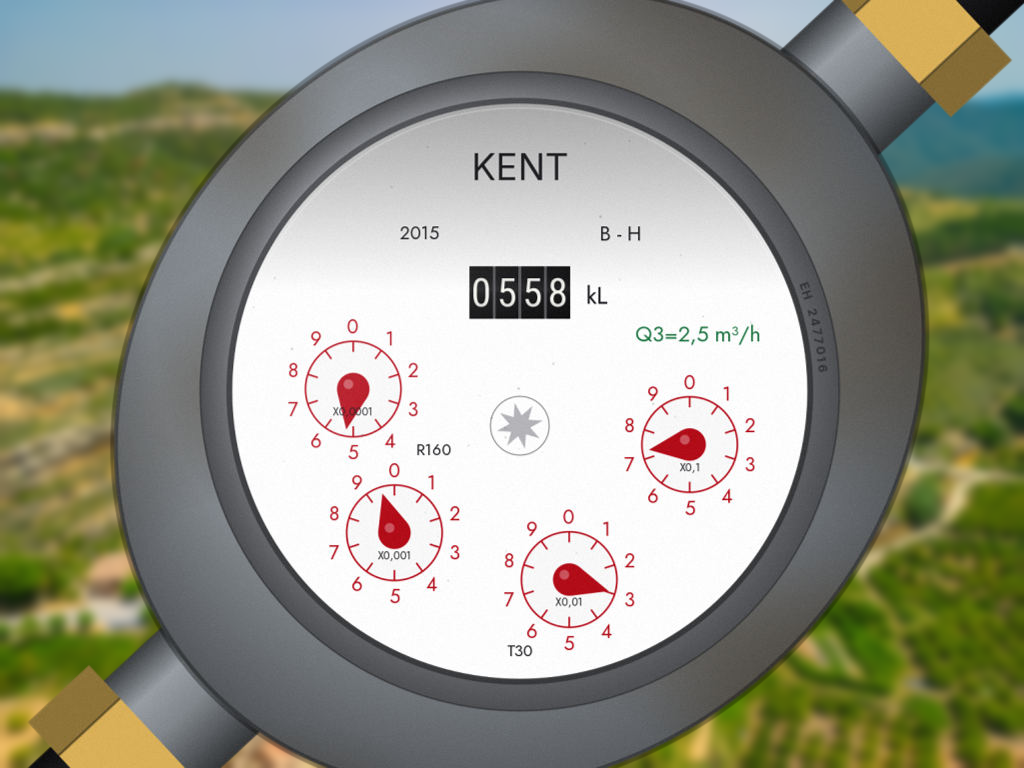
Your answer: 558.7295 kL
